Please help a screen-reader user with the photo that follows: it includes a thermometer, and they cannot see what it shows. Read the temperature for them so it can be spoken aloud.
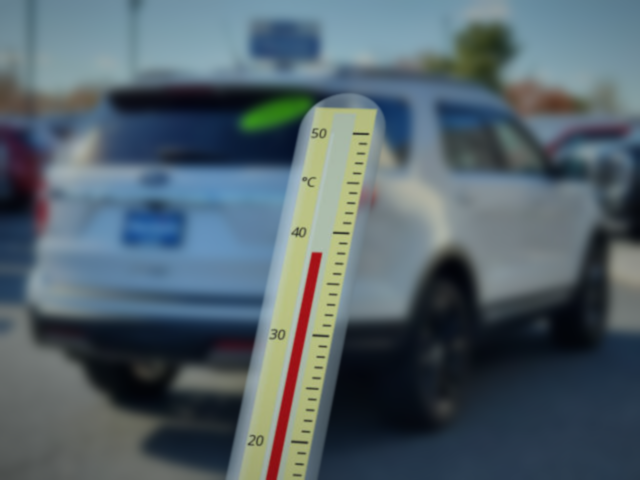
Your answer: 38 °C
